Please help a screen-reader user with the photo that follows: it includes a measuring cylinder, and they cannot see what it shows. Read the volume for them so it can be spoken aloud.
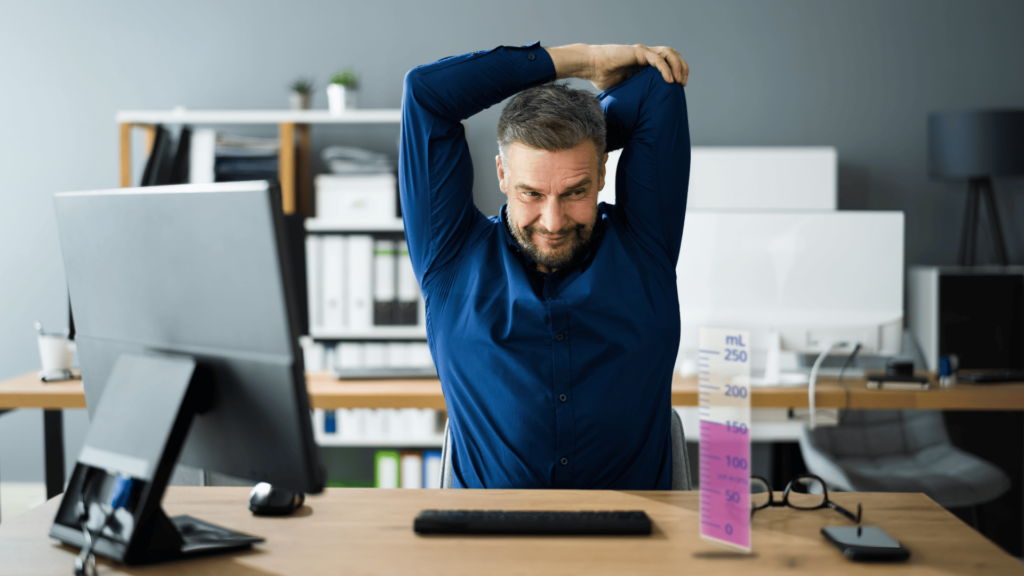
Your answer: 150 mL
